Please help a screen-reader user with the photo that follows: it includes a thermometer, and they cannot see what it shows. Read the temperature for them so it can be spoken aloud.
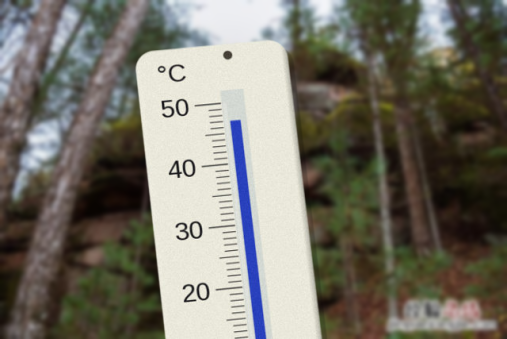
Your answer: 47 °C
